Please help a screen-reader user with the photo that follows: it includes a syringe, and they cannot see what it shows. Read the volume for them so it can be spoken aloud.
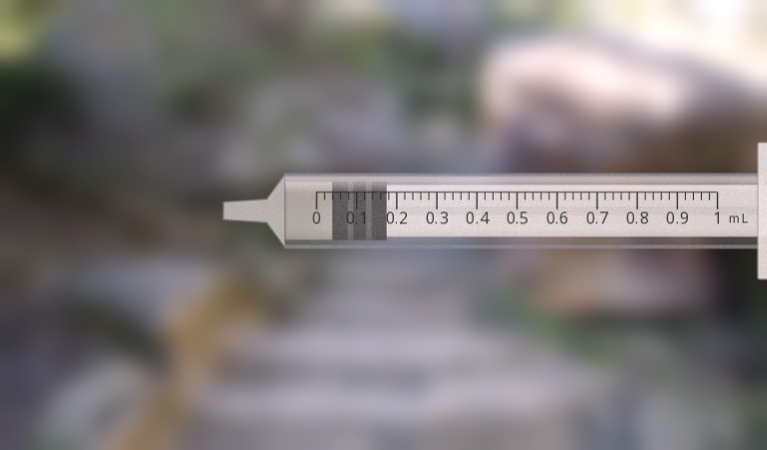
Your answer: 0.04 mL
